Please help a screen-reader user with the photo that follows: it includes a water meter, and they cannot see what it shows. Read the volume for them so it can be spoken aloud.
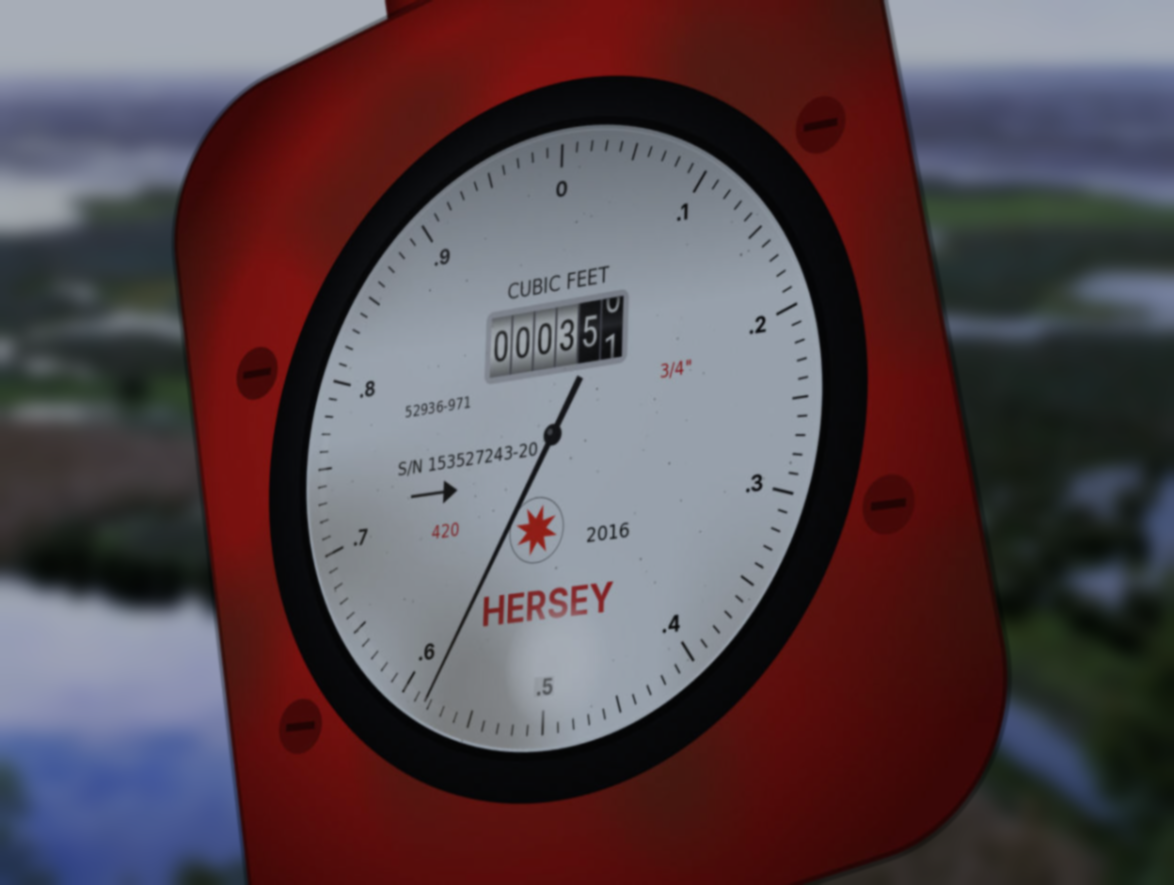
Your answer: 350.58 ft³
